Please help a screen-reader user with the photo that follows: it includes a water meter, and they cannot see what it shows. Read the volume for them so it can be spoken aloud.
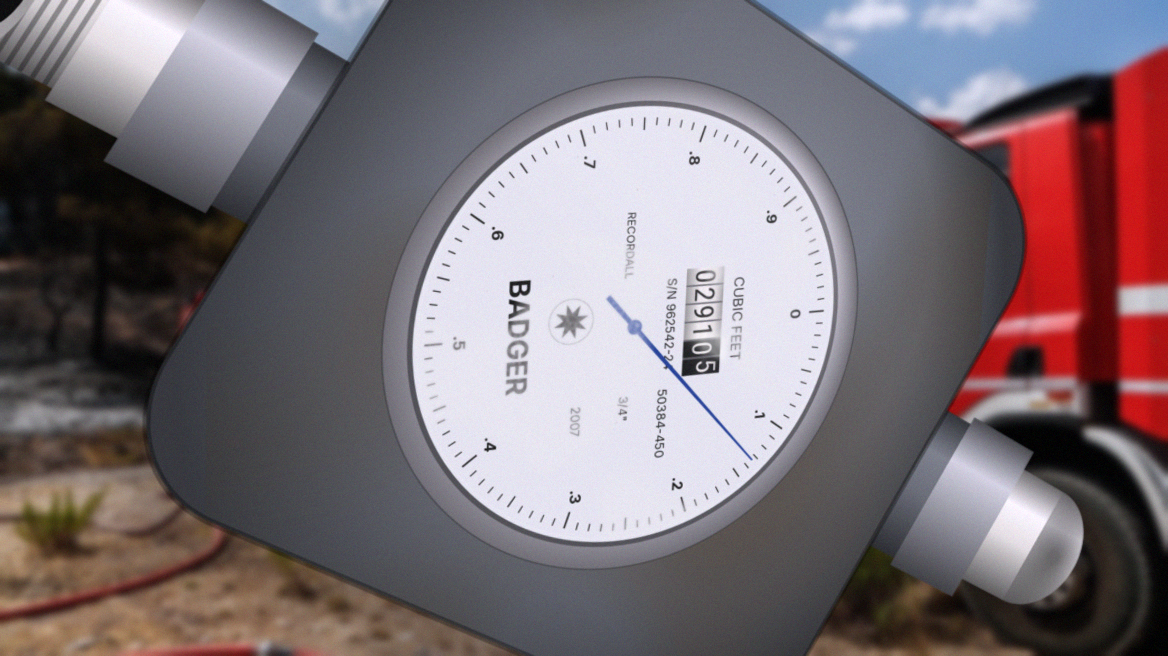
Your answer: 29105.13 ft³
